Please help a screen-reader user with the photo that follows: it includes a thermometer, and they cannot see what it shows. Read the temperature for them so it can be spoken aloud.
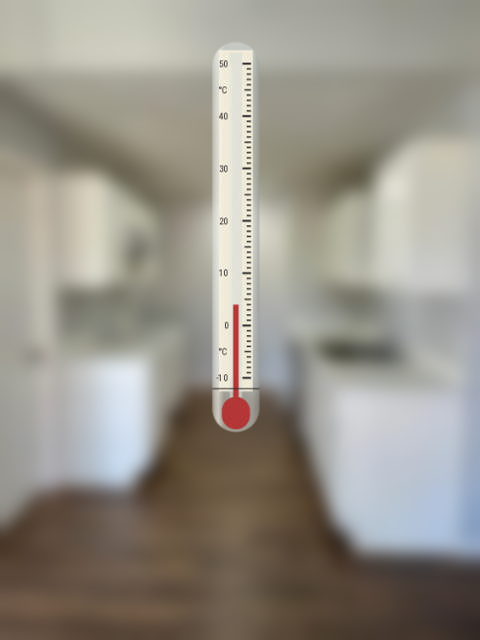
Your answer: 4 °C
